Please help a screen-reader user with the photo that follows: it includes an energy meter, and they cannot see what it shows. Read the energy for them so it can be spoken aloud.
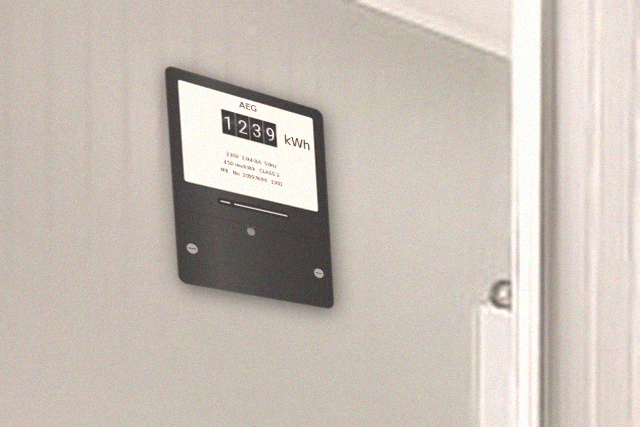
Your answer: 1239 kWh
